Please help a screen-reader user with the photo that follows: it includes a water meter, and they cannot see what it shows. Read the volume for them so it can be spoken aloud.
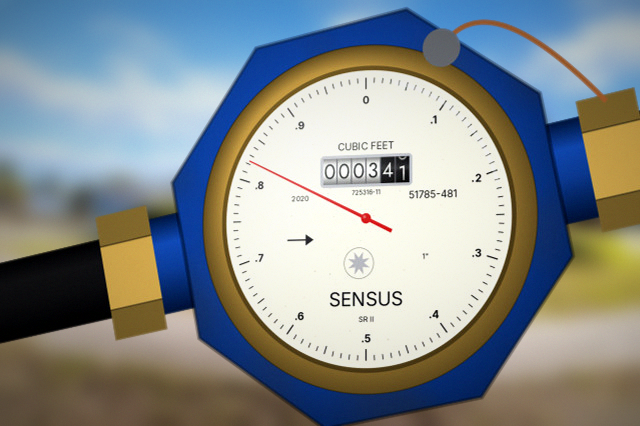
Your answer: 340.82 ft³
